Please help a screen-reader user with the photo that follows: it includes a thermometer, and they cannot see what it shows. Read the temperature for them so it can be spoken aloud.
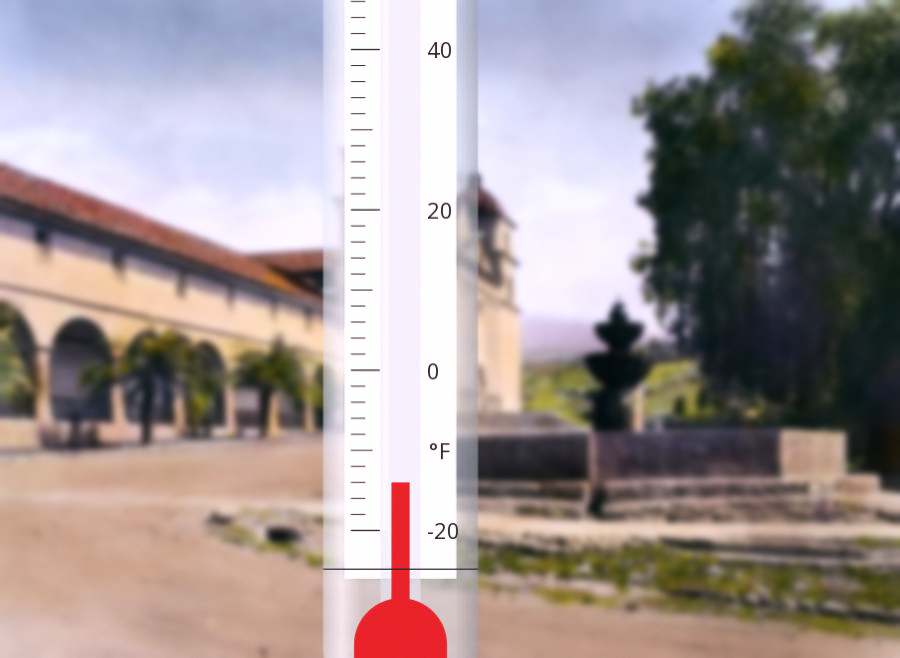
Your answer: -14 °F
